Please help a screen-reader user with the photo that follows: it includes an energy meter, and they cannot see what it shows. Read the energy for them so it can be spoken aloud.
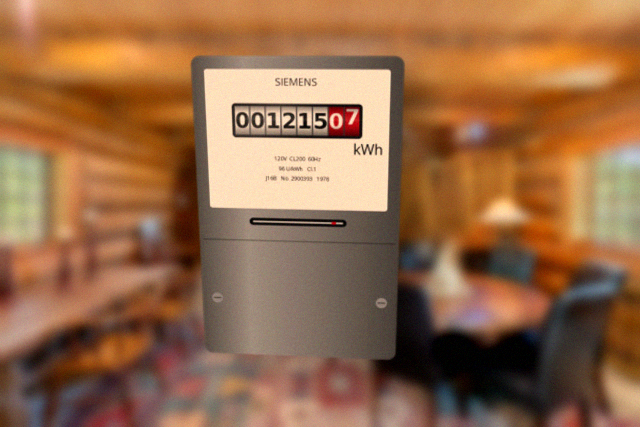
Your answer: 1215.07 kWh
